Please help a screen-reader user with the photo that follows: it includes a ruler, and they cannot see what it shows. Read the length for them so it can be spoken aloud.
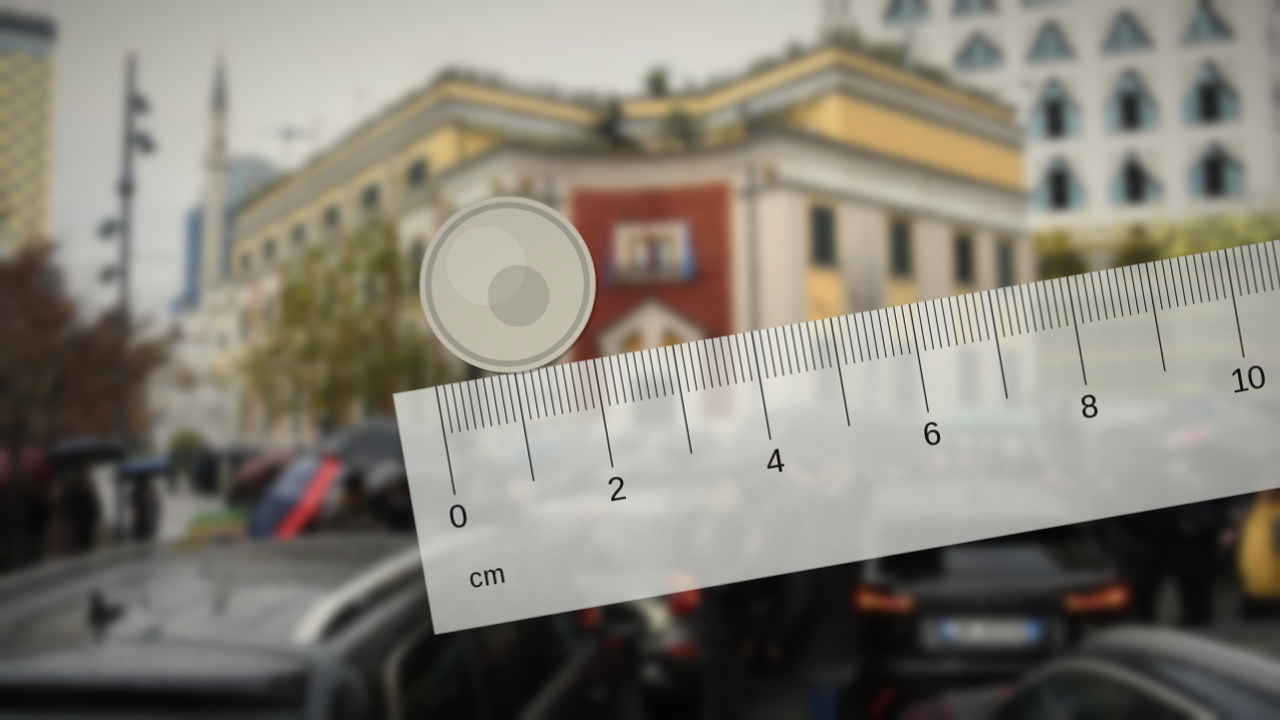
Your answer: 2.2 cm
